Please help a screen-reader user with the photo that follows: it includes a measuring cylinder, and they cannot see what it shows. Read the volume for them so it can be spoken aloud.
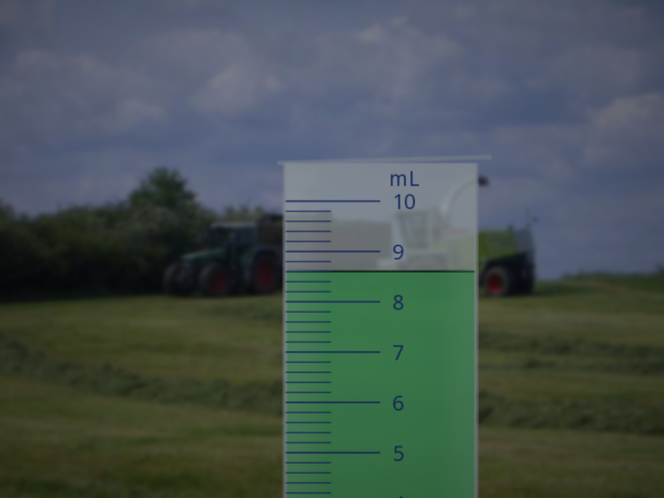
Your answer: 8.6 mL
